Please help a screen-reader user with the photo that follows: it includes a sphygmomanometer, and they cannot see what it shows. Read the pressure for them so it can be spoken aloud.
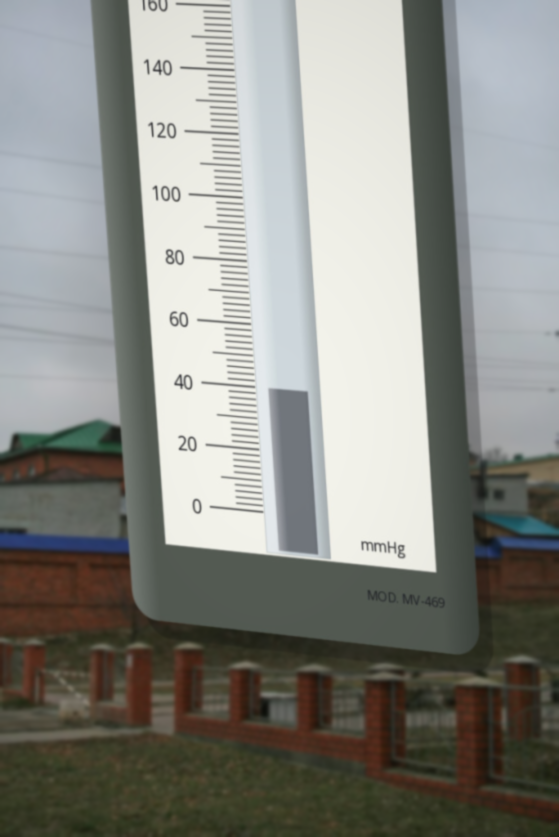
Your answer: 40 mmHg
